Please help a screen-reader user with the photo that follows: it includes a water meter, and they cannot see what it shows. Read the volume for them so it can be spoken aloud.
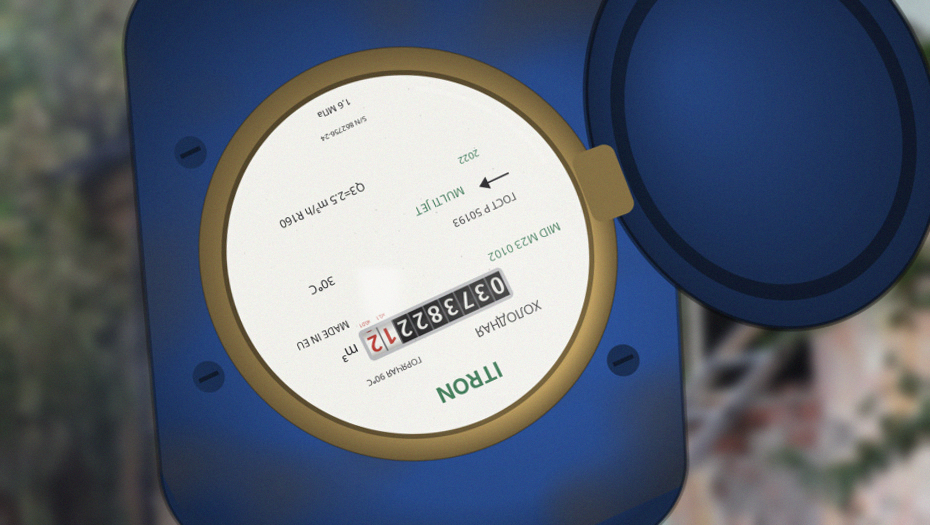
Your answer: 373822.12 m³
